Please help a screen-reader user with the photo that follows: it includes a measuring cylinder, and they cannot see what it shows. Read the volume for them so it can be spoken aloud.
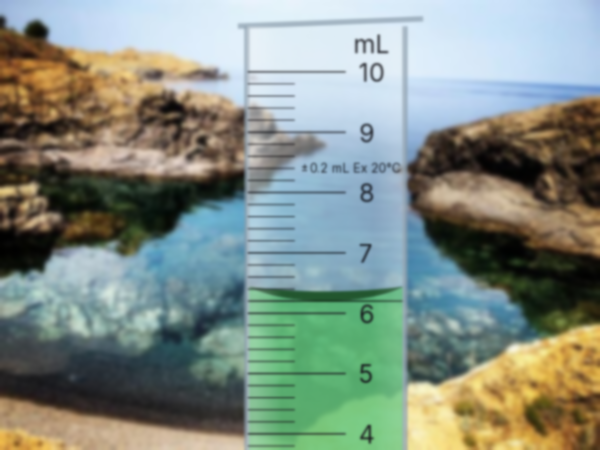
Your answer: 6.2 mL
